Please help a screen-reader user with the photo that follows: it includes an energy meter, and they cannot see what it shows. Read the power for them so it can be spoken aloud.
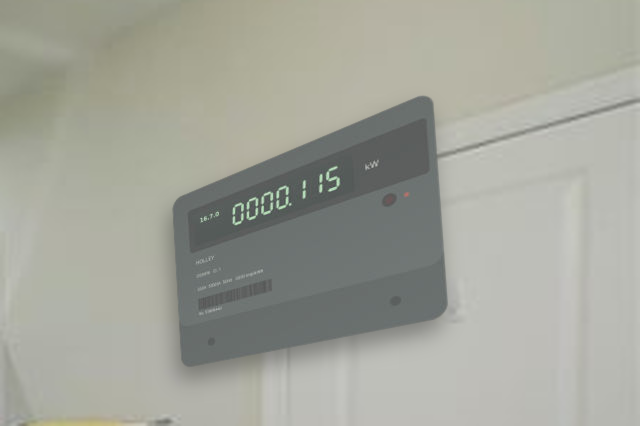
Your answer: 0.115 kW
